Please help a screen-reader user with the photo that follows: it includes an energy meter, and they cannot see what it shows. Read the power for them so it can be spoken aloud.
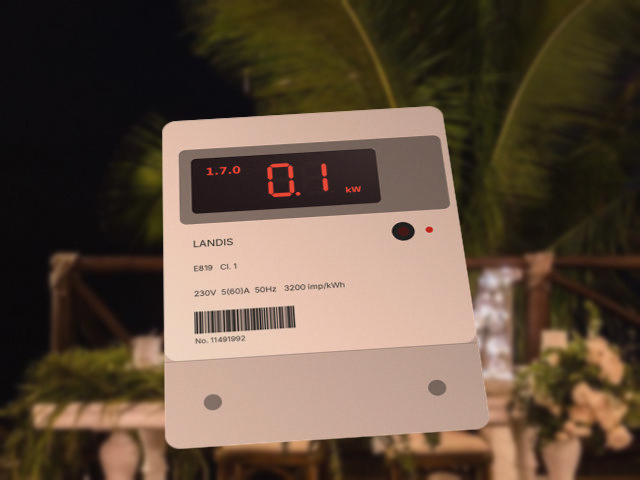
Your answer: 0.1 kW
